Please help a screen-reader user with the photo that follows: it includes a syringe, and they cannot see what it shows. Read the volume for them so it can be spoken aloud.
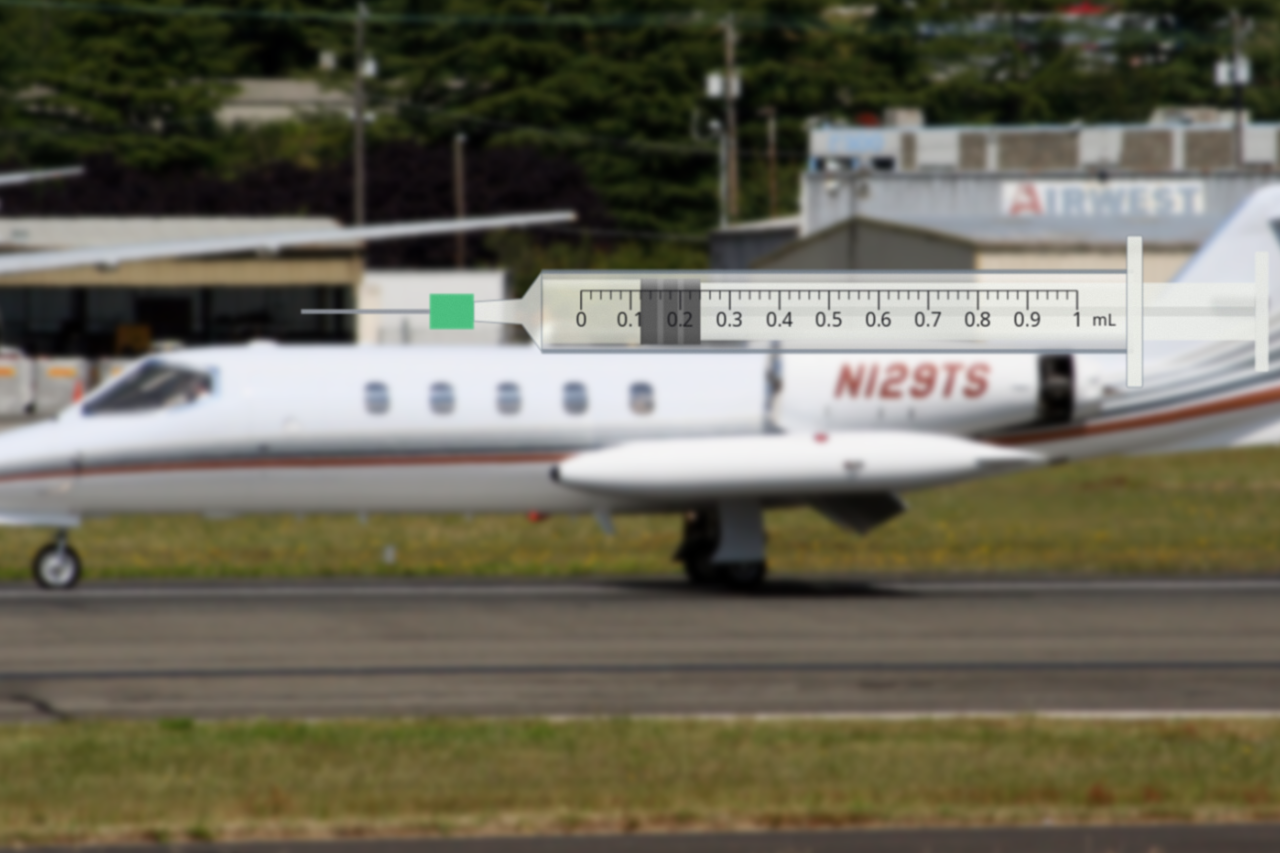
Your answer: 0.12 mL
